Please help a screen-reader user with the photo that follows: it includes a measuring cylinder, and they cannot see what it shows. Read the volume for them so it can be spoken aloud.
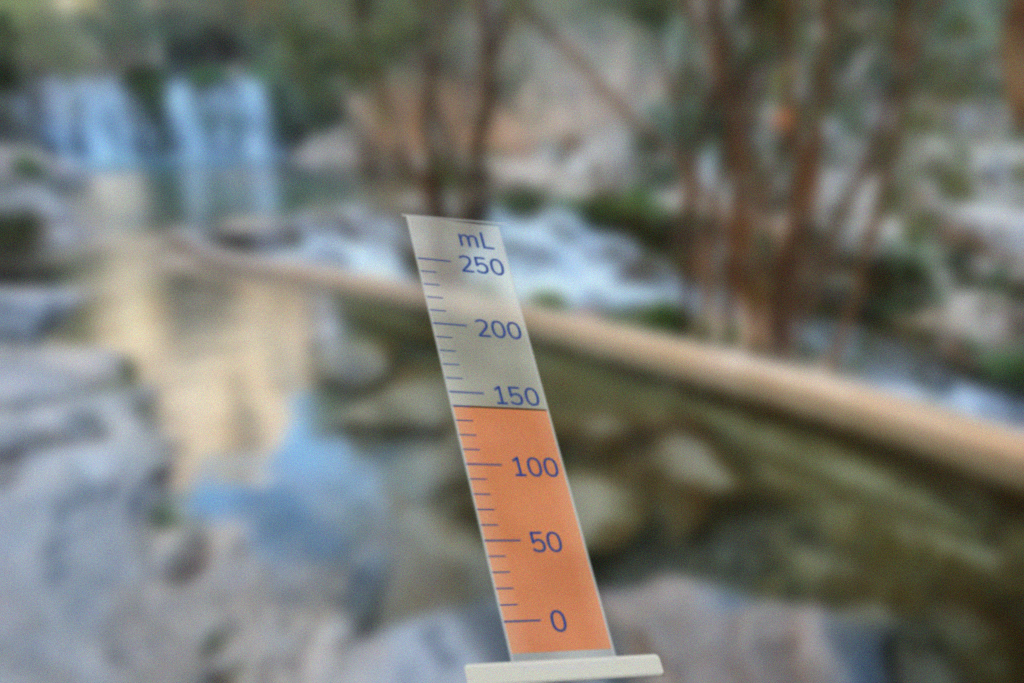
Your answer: 140 mL
